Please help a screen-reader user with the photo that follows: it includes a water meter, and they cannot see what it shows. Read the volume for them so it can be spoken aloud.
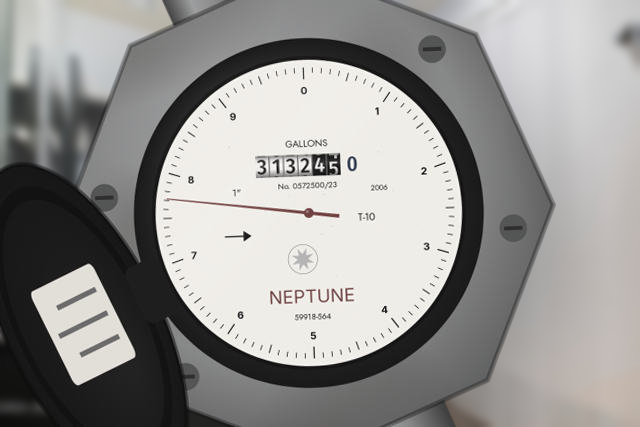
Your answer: 3132447.7 gal
